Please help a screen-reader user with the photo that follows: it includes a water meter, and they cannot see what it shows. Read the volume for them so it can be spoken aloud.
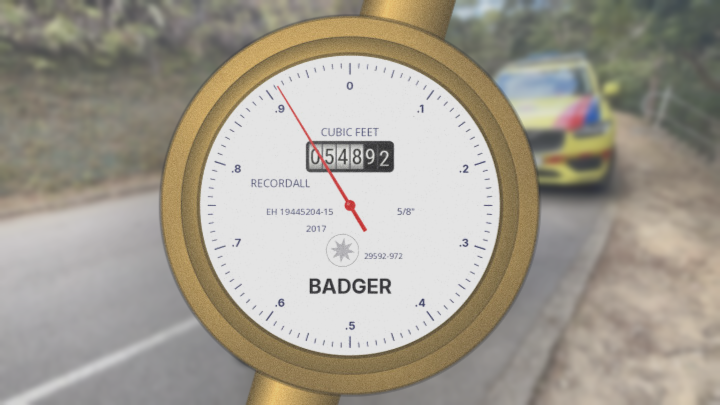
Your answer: 54891.91 ft³
